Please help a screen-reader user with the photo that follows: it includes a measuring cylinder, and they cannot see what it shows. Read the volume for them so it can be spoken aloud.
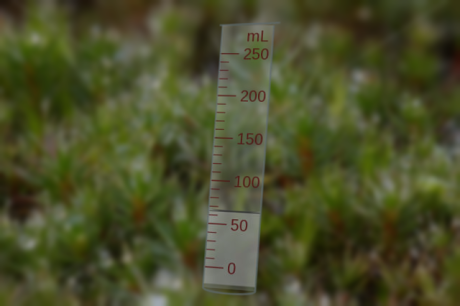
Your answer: 65 mL
